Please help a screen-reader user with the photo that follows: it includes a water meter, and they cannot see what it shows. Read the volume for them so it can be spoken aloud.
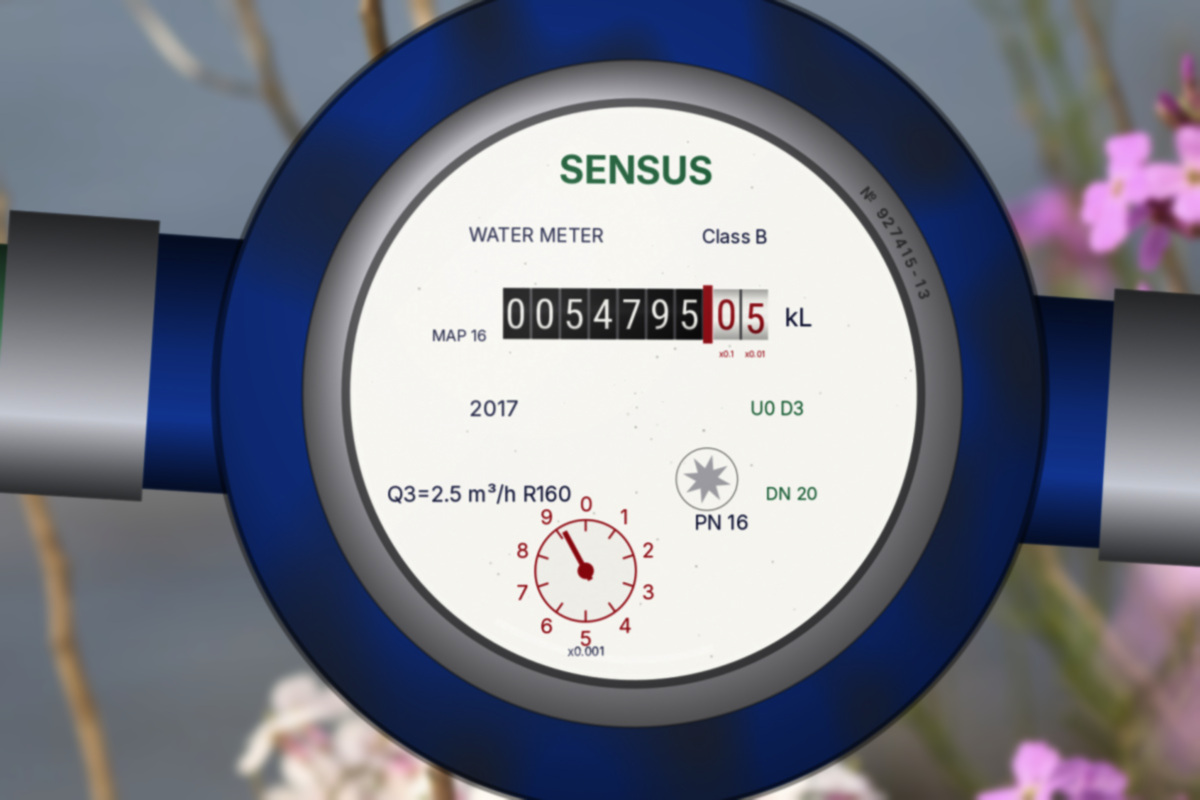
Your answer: 54795.049 kL
